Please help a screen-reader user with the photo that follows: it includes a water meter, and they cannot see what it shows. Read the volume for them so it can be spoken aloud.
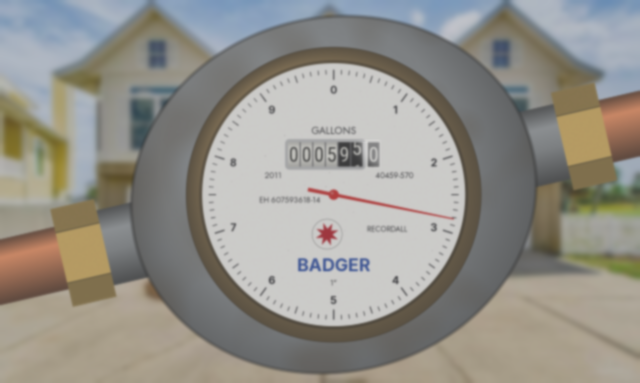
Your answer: 5952.8 gal
